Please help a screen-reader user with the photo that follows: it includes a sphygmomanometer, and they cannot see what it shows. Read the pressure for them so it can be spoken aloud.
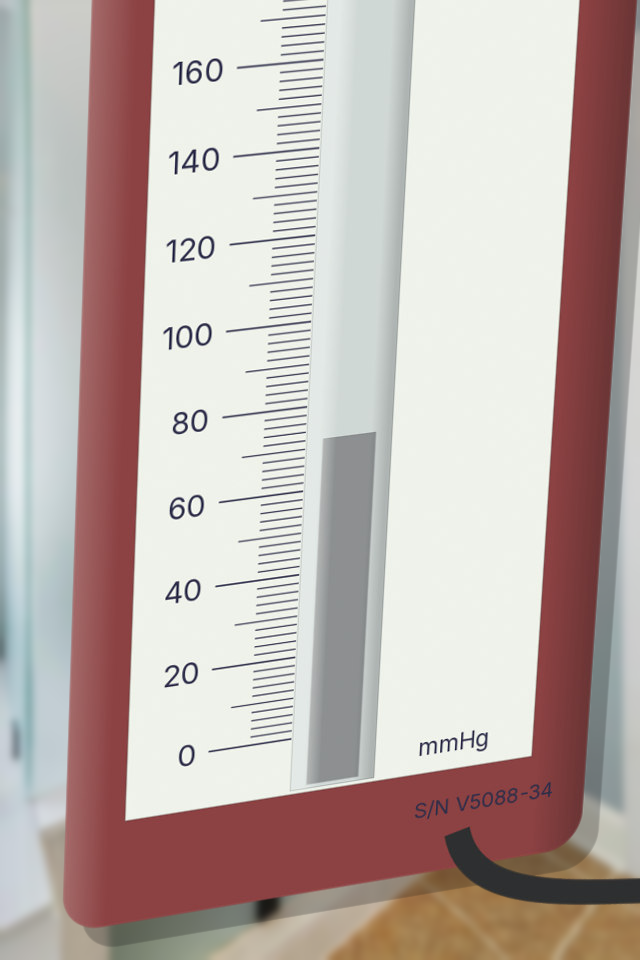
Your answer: 72 mmHg
